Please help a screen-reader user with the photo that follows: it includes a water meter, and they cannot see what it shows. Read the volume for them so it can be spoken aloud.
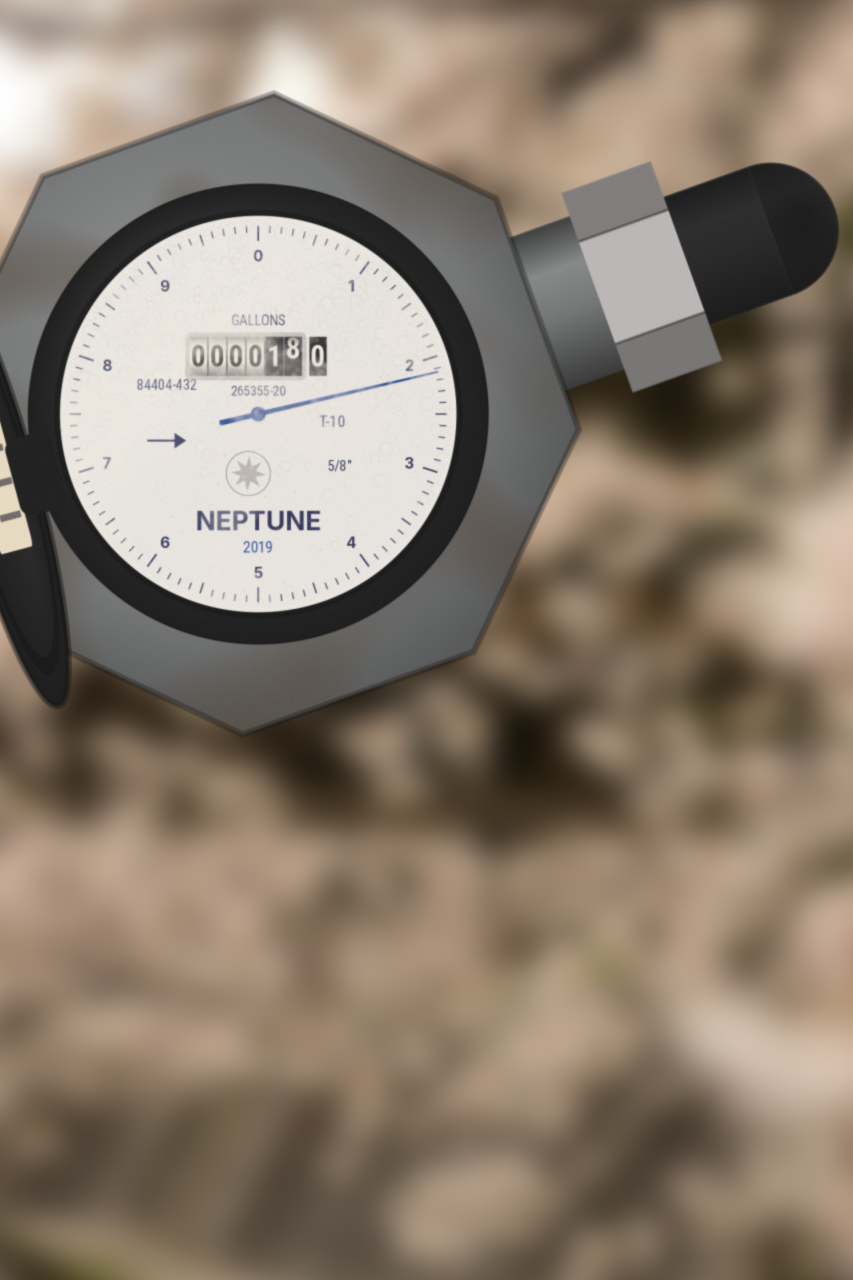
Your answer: 182.1 gal
